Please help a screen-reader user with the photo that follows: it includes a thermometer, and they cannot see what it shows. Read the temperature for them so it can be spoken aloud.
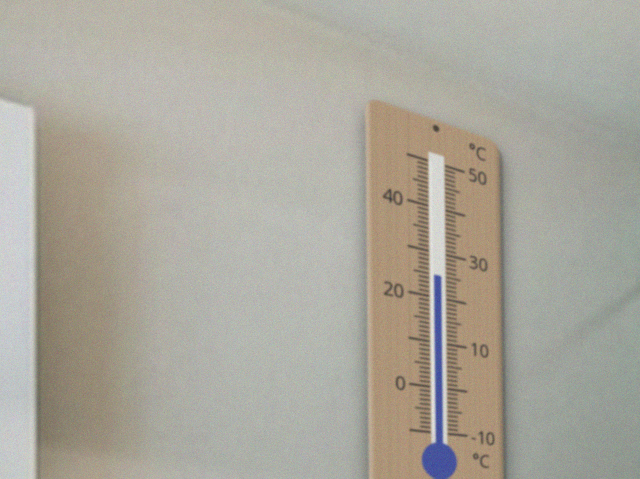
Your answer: 25 °C
